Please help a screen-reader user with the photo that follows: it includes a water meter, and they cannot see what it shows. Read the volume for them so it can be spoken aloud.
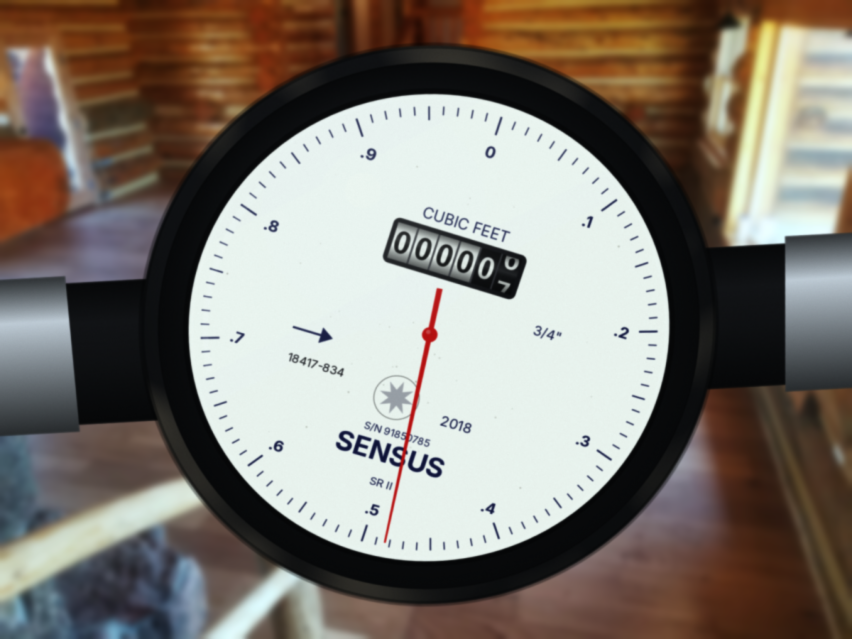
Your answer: 6.48 ft³
